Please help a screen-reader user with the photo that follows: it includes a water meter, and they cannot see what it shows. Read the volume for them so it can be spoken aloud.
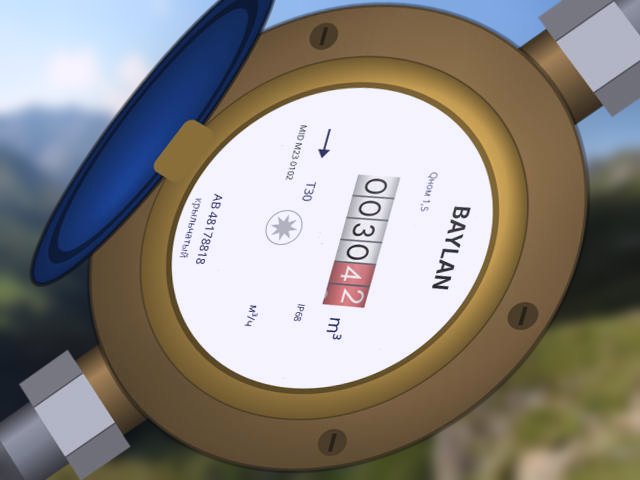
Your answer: 30.42 m³
